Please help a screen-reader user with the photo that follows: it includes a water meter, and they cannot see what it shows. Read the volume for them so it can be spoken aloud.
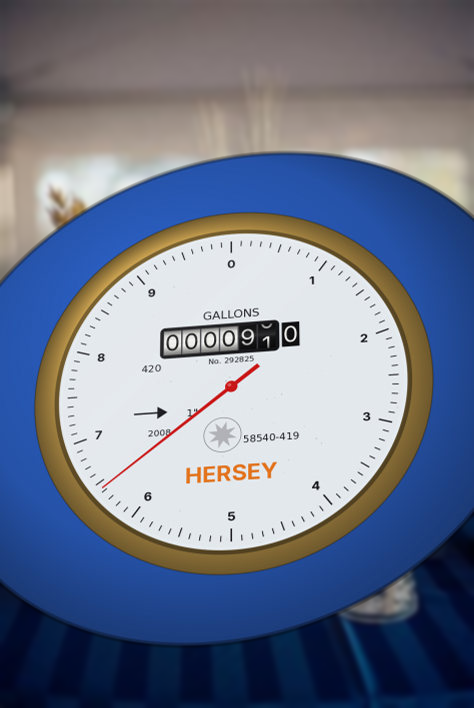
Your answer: 906.4 gal
